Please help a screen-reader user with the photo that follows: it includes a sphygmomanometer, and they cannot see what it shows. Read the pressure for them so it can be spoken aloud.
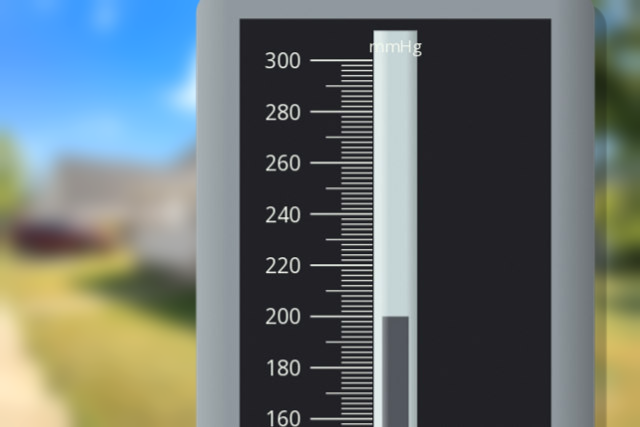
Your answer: 200 mmHg
